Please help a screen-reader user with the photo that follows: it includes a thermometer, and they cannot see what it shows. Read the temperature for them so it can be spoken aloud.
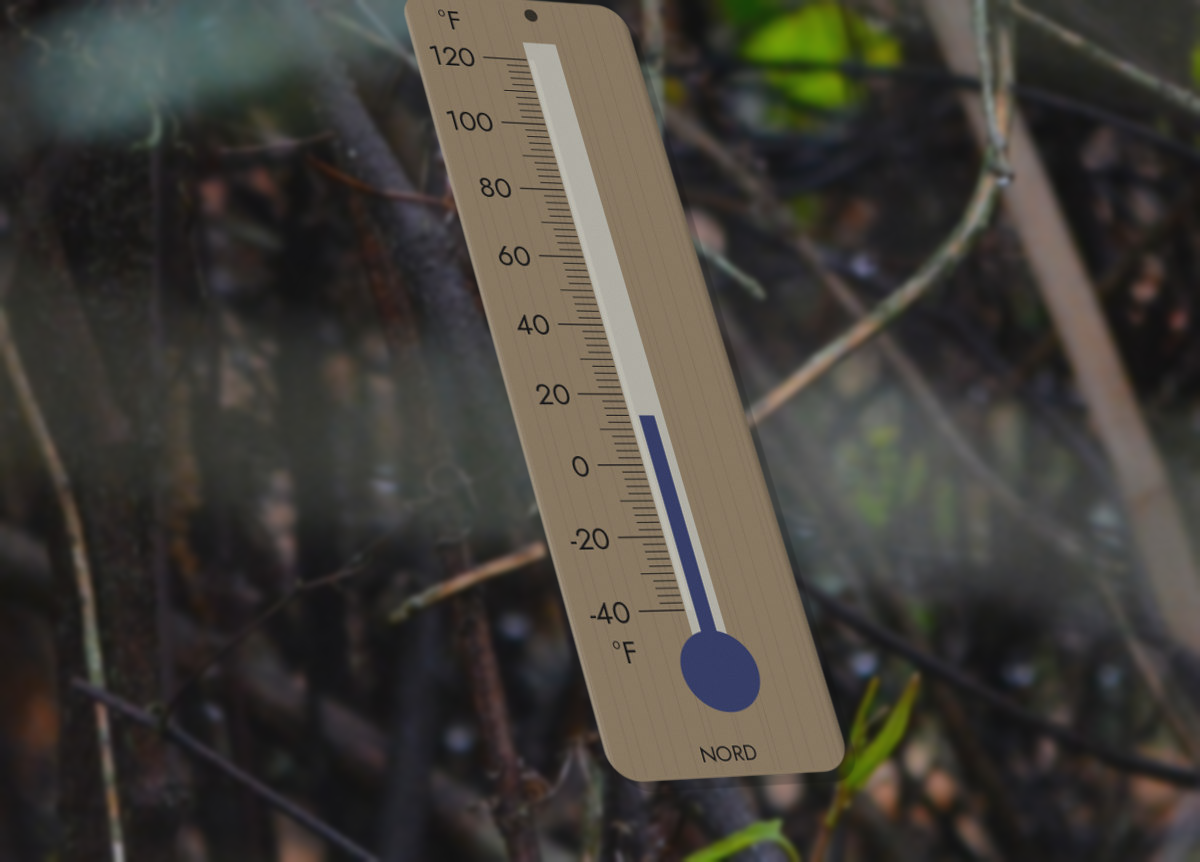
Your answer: 14 °F
